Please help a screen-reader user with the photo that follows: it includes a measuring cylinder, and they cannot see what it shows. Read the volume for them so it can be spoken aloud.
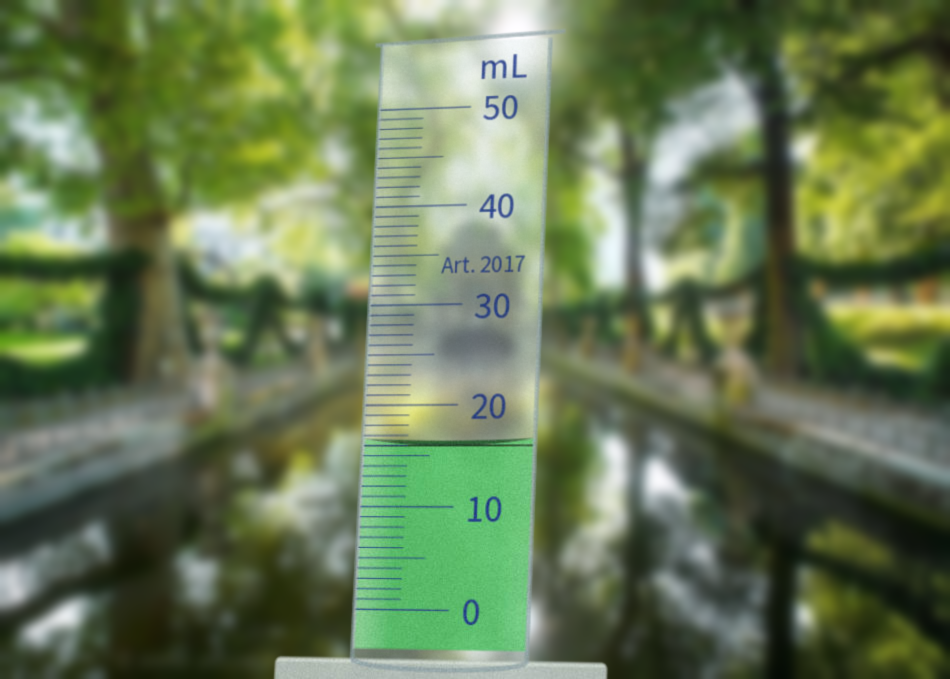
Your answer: 16 mL
